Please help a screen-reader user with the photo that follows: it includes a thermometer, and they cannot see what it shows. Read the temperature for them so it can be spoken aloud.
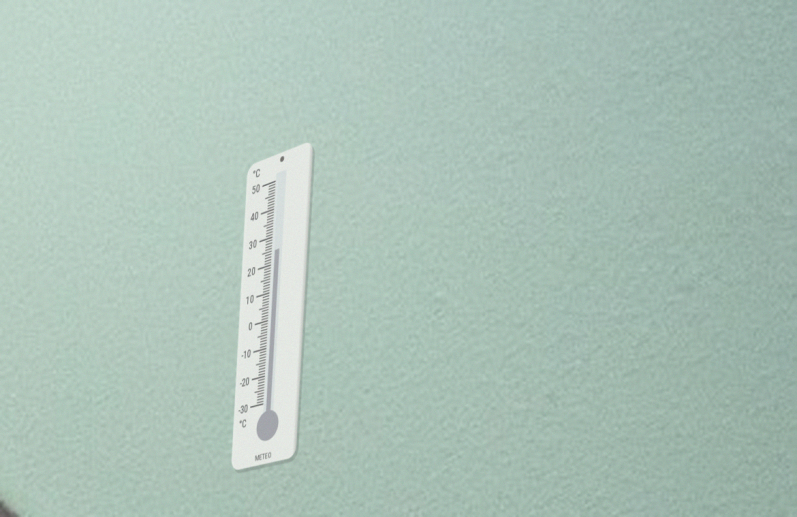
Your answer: 25 °C
